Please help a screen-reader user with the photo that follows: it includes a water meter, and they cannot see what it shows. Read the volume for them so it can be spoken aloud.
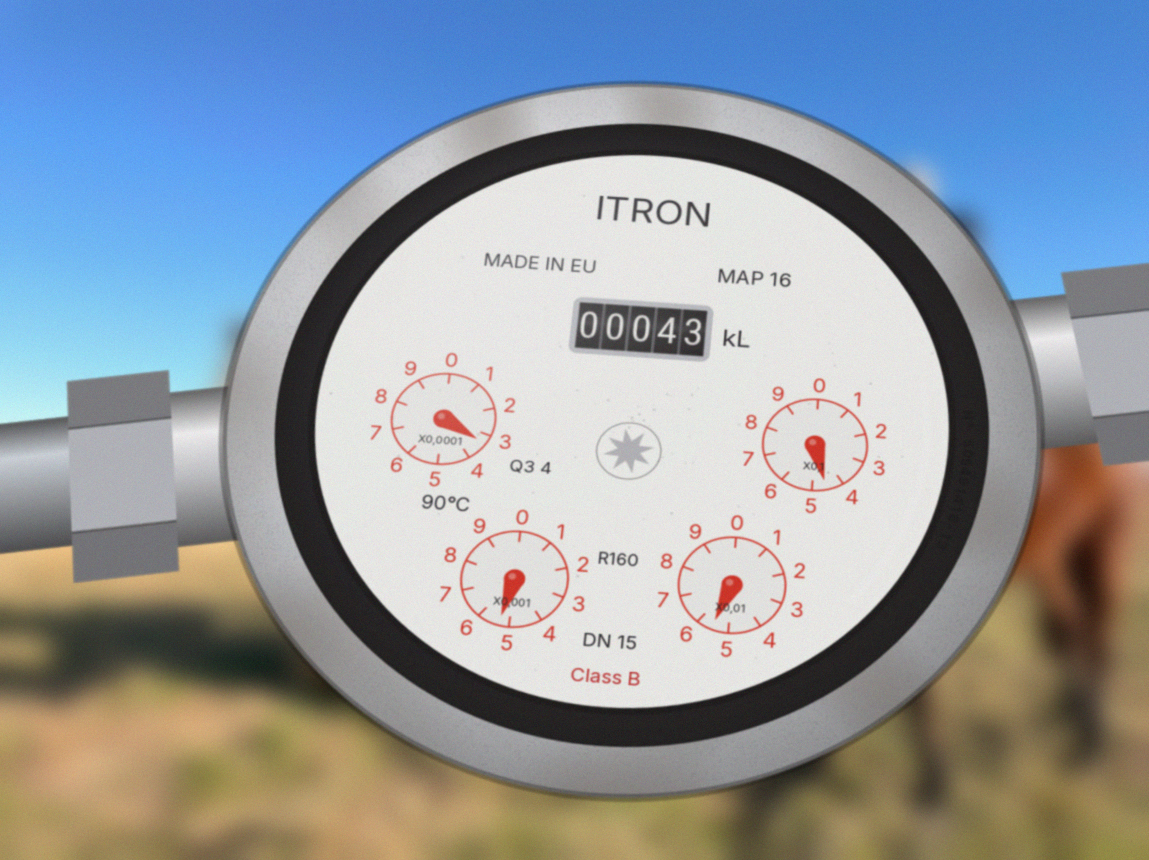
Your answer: 43.4553 kL
